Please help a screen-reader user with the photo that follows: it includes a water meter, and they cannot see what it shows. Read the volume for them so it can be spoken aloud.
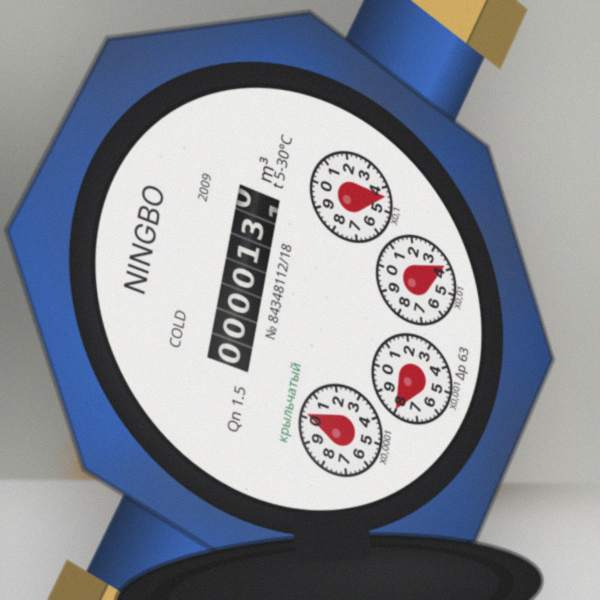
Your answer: 130.4380 m³
